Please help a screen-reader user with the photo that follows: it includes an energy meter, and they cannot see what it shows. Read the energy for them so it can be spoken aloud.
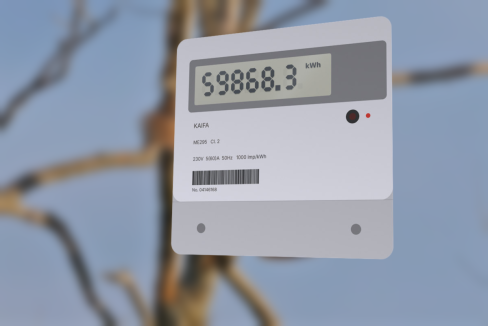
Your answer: 59868.3 kWh
